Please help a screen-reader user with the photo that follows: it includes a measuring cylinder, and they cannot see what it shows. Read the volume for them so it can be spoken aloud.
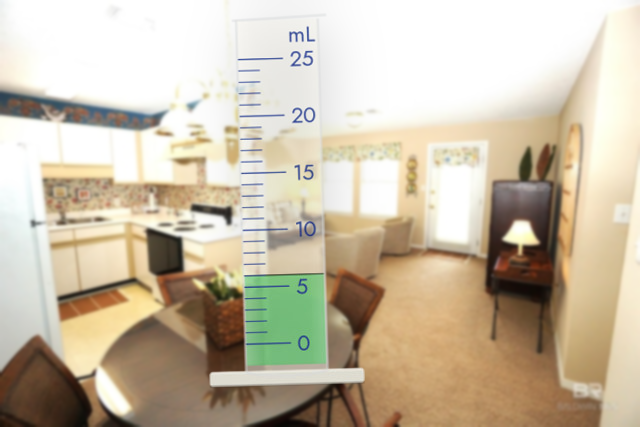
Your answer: 6 mL
